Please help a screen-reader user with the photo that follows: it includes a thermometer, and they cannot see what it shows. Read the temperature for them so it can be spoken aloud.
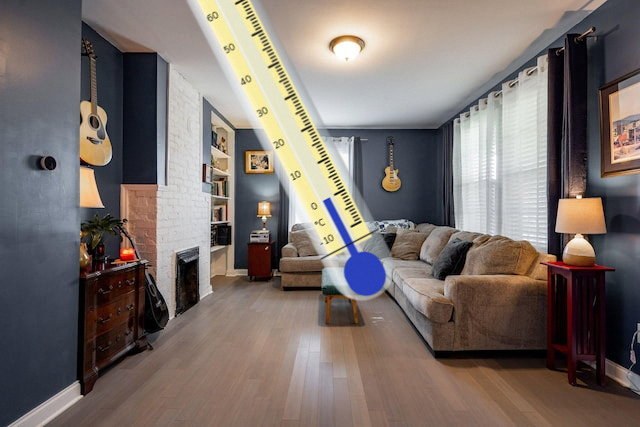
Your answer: 0 °C
